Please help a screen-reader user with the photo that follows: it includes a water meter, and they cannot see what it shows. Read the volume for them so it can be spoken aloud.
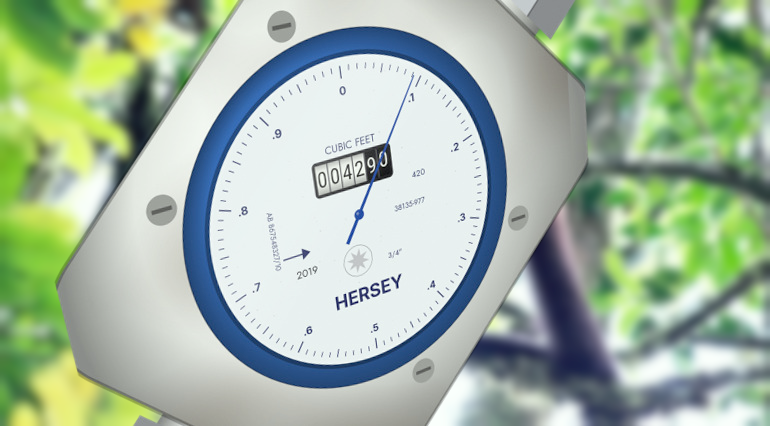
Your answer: 4290.09 ft³
